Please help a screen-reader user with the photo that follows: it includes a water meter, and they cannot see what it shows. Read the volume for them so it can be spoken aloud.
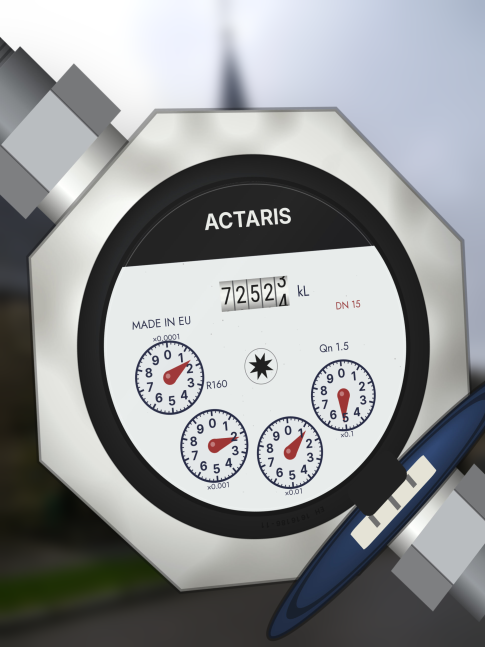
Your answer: 72523.5121 kL
